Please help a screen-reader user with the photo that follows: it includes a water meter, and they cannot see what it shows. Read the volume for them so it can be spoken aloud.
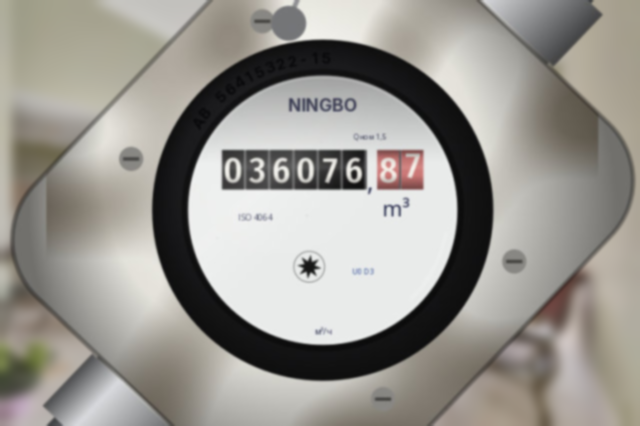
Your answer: 36076.87 m³
